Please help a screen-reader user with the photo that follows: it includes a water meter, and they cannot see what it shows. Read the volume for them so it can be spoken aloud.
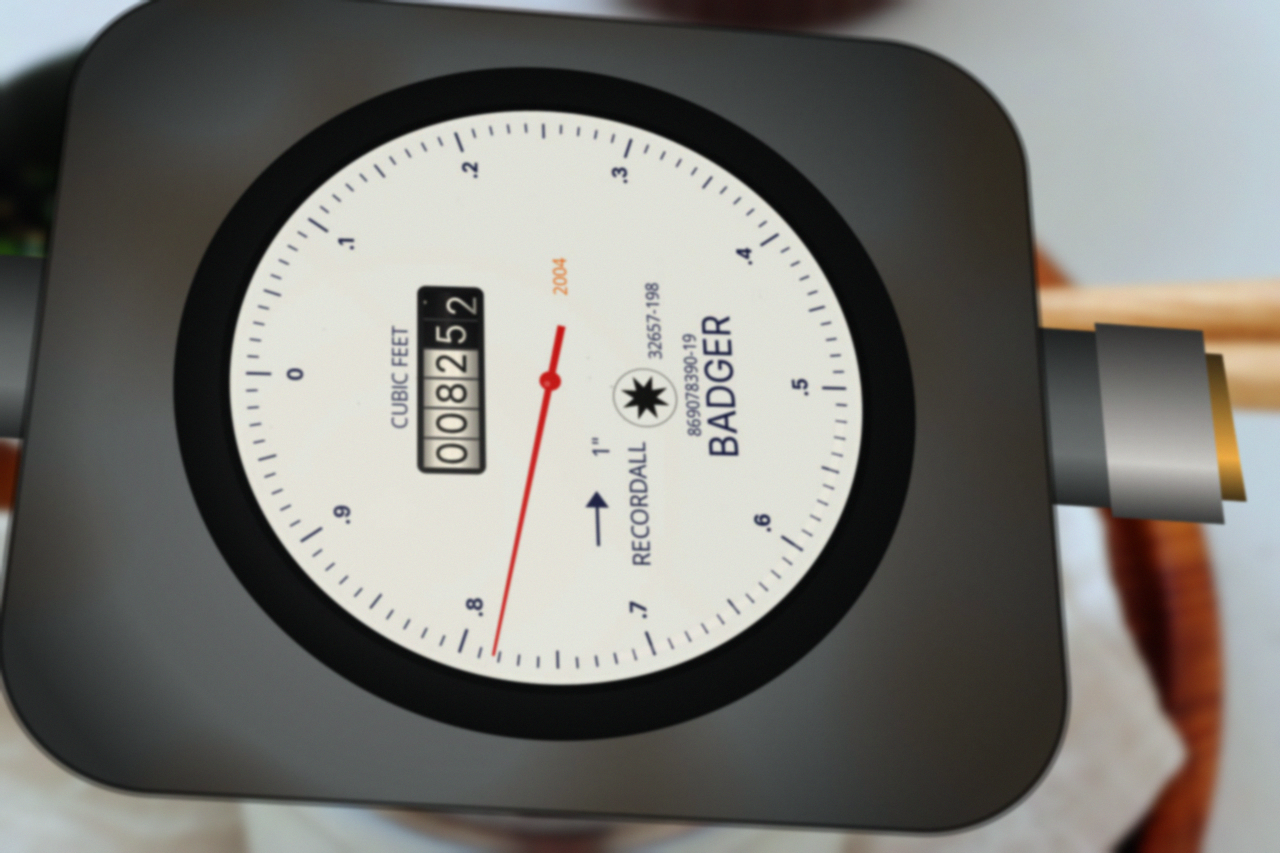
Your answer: 8251.78 ft³
